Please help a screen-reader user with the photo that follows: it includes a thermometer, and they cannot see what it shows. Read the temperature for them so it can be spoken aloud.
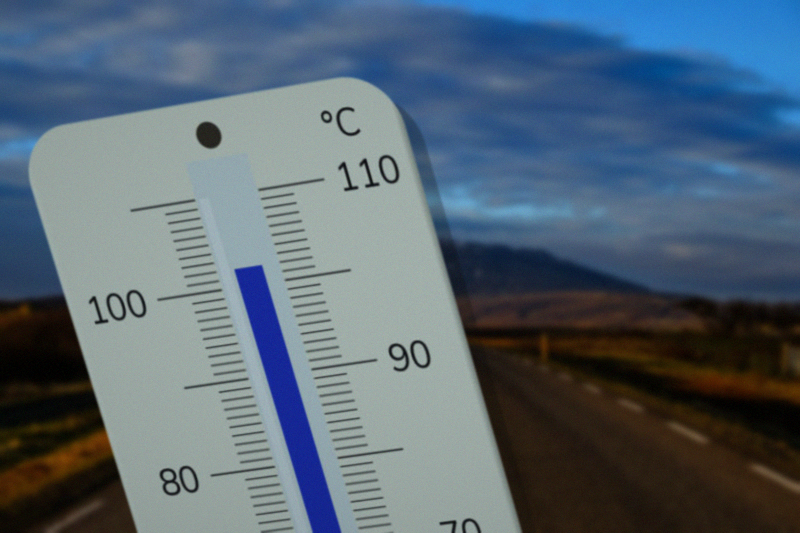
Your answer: 102 °C
